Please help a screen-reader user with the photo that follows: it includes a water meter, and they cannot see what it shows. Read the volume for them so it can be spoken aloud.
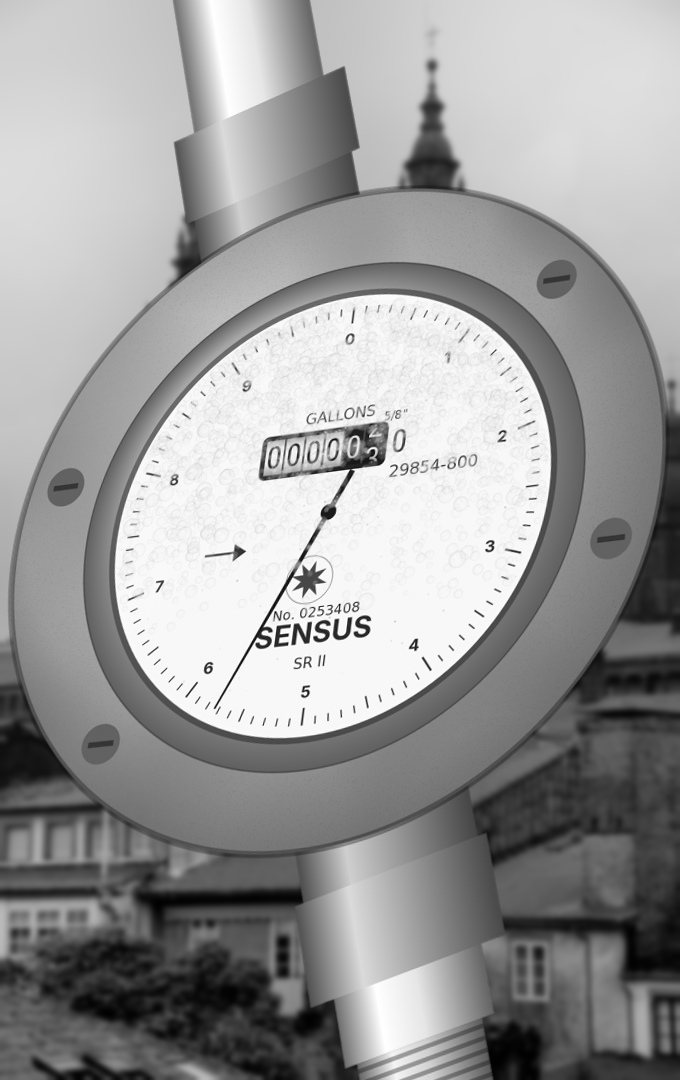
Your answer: 25.7 gal
